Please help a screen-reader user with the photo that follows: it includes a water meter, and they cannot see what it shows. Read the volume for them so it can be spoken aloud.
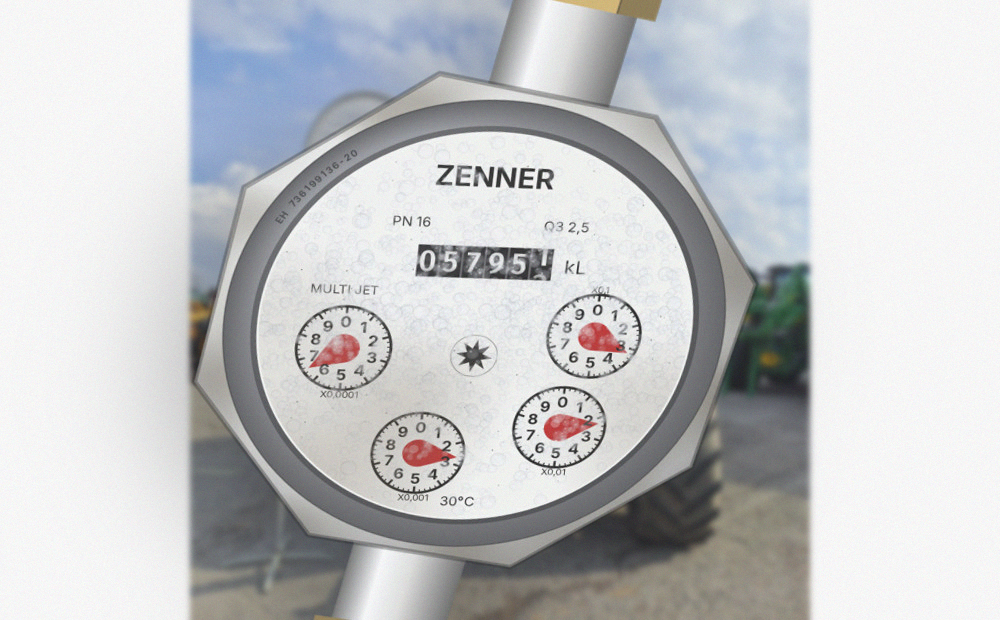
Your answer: 57951.3226 kL
